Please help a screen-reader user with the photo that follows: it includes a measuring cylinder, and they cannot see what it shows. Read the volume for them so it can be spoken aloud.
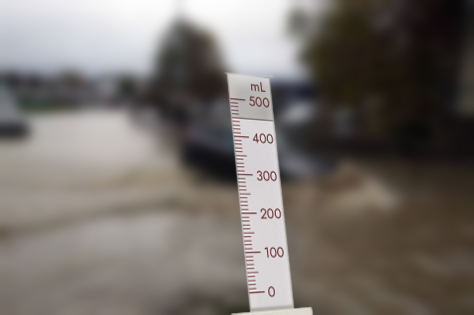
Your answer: 450 mL
